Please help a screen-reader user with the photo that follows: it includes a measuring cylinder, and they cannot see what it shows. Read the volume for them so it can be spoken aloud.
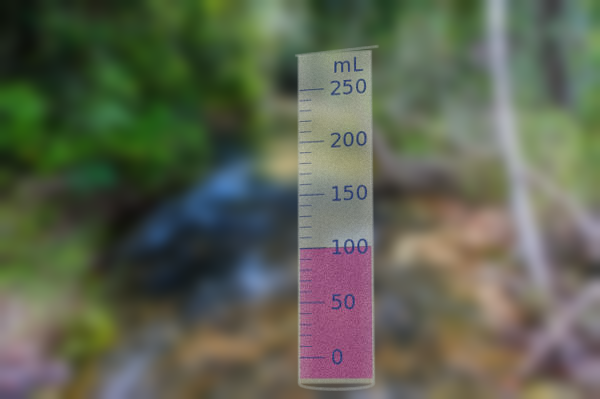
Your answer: 100 mL
